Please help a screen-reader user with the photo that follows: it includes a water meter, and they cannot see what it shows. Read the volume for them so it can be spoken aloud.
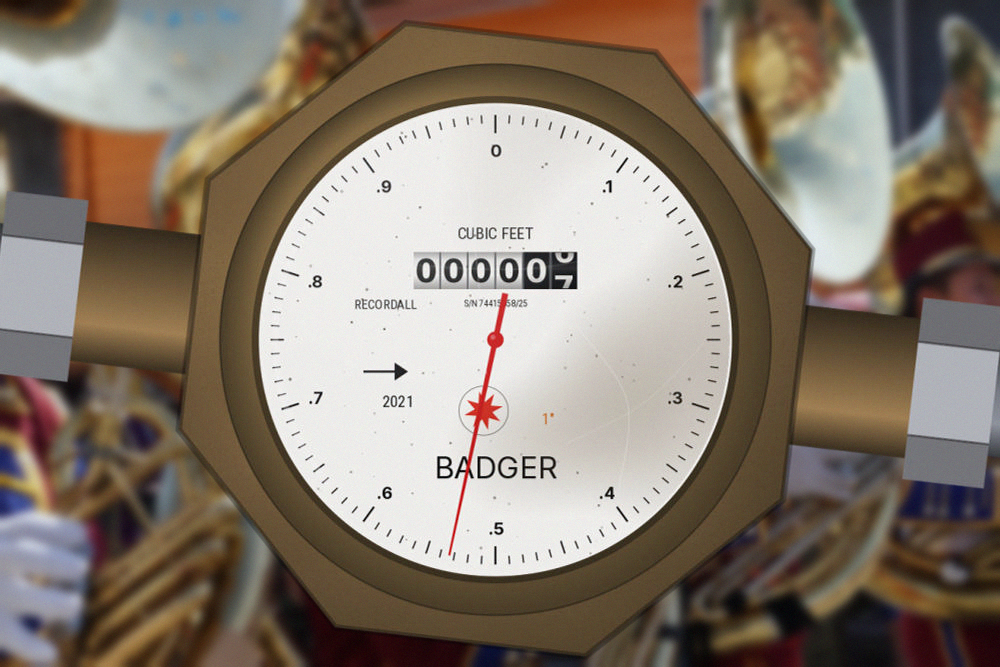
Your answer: 6.53 ft³
